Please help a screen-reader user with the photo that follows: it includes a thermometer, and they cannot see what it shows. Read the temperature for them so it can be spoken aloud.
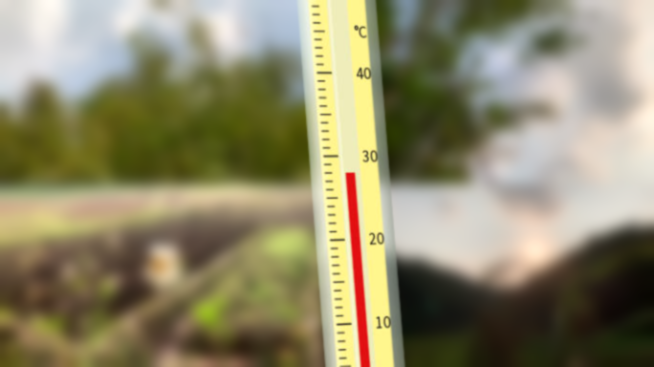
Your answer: 28 °C
